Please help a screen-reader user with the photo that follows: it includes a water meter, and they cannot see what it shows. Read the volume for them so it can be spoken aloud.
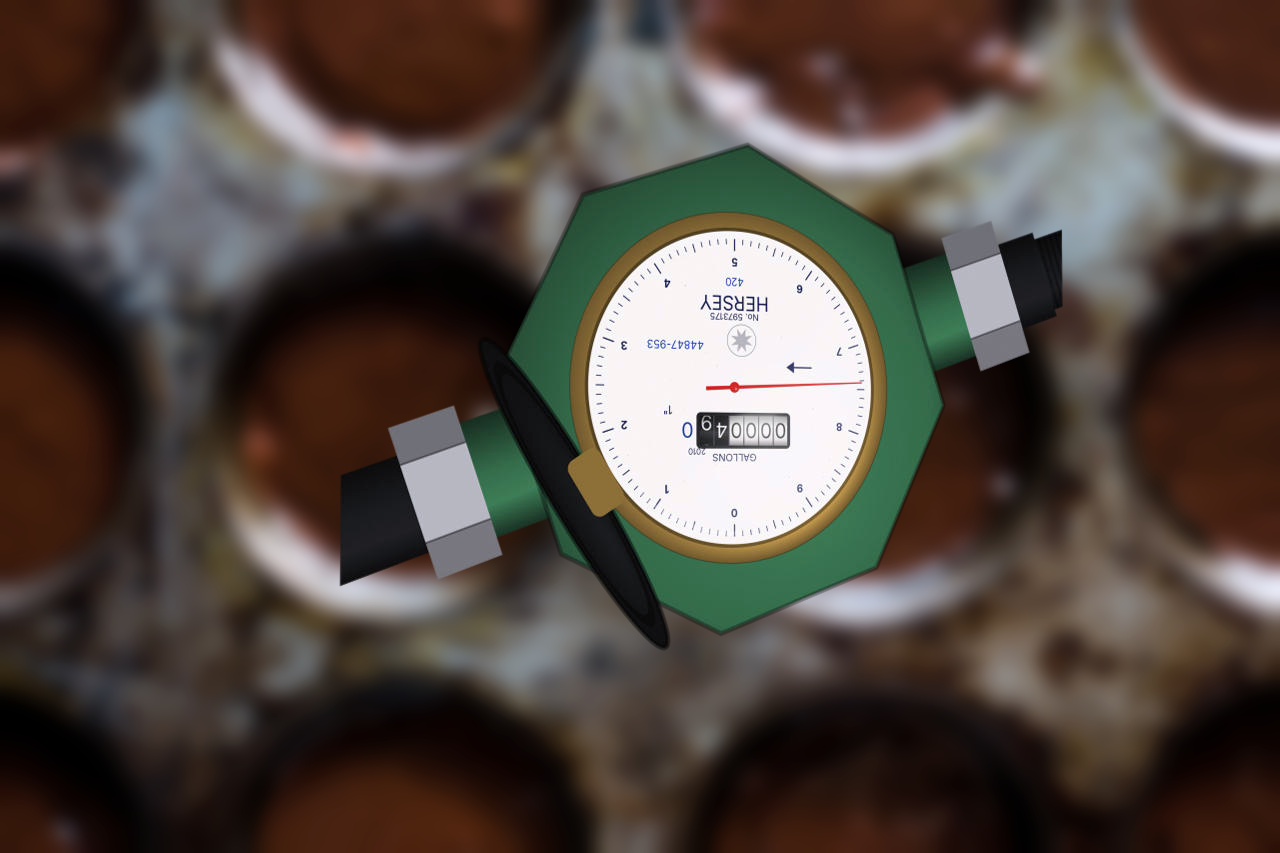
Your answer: 487.4 gal
